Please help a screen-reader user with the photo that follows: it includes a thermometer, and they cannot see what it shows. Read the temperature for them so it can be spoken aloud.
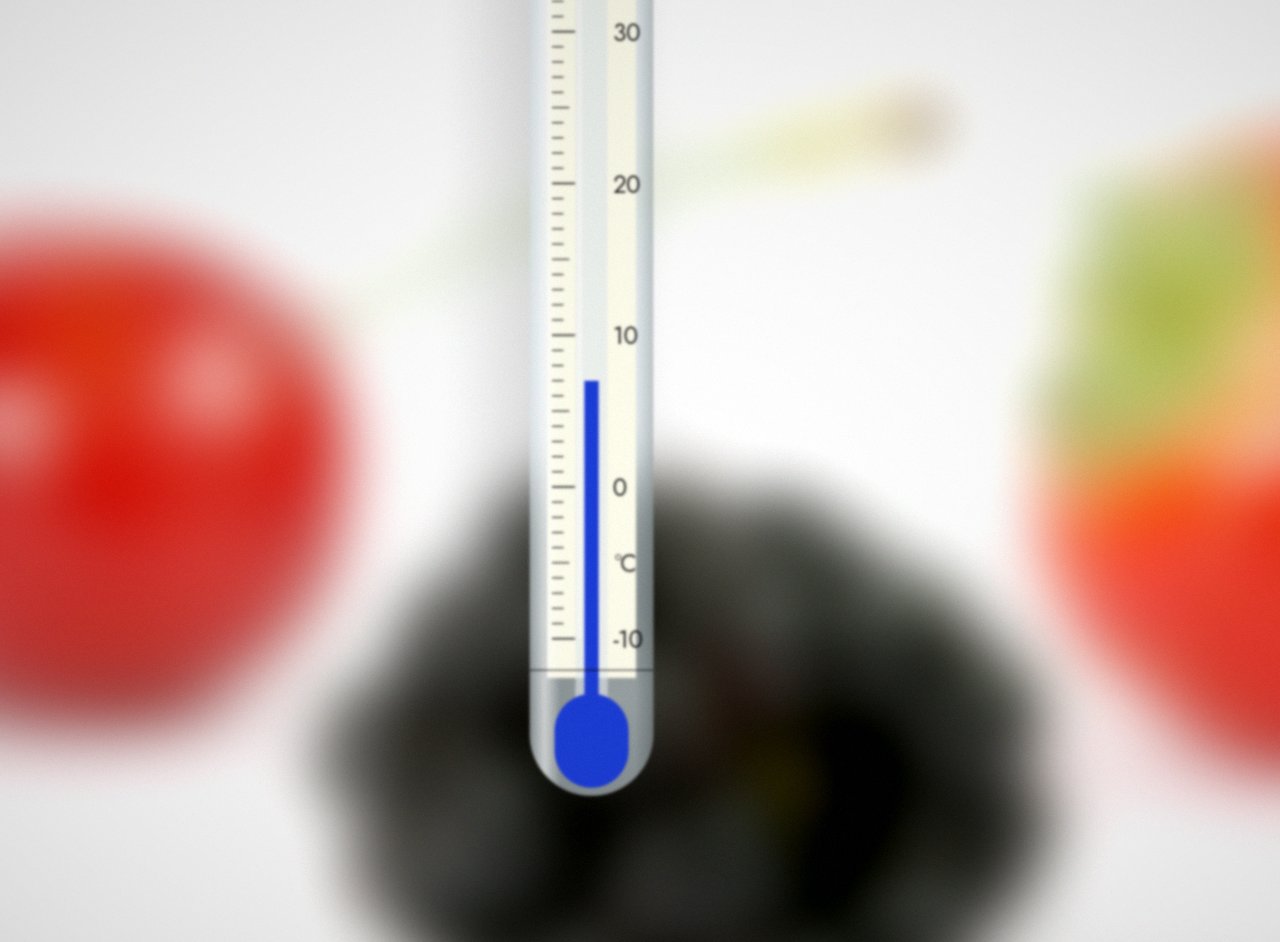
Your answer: 7 °C
